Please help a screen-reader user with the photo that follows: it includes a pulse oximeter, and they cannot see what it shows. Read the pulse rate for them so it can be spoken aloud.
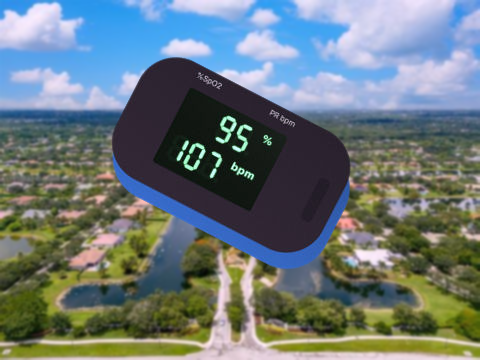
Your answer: 107 bpm
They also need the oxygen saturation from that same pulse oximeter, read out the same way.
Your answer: 95 %
